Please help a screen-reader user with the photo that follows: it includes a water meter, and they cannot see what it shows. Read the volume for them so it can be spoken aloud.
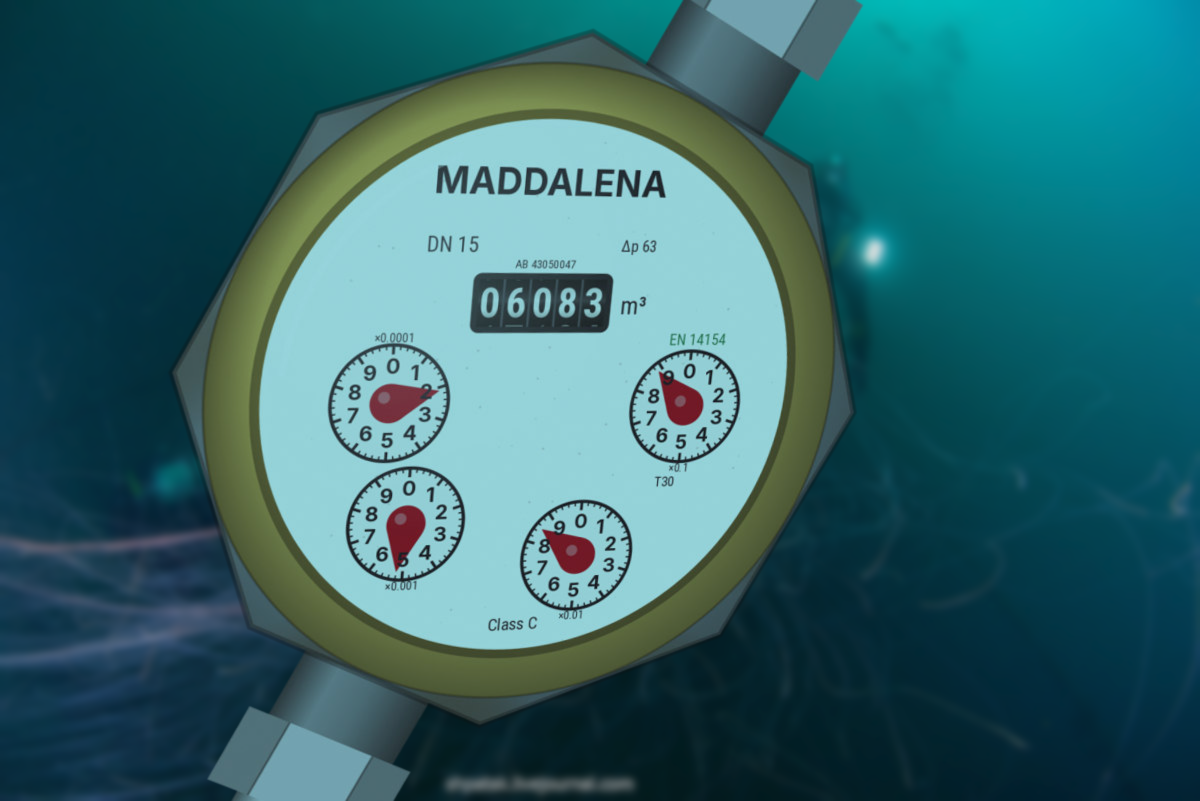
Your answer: 6083.8852 m³
